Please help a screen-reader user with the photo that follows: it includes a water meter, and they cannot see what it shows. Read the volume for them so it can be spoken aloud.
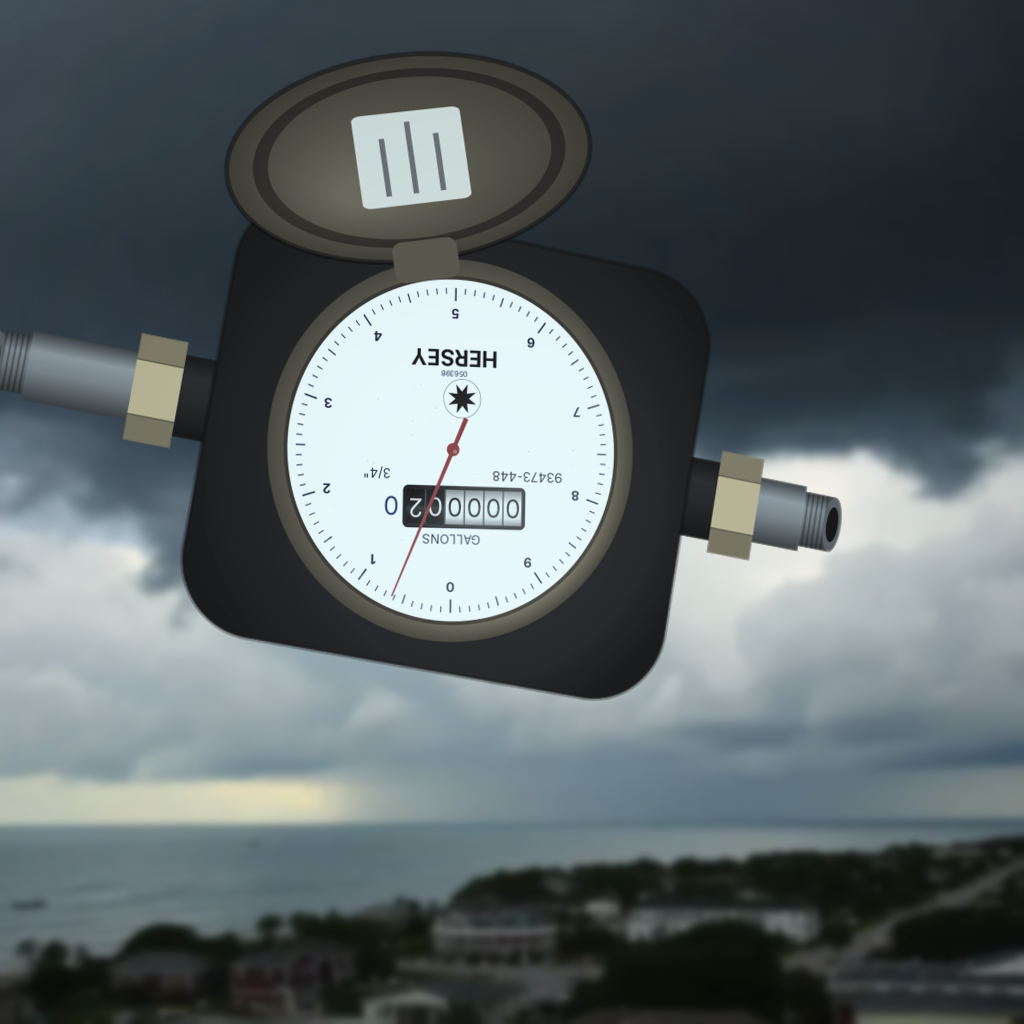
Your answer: 20.6 gal
